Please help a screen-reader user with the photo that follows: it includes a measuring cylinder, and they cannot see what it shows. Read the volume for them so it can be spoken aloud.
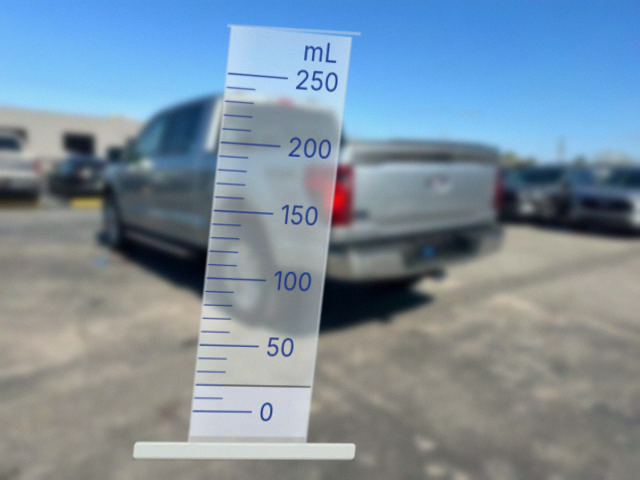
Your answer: 20 mL
